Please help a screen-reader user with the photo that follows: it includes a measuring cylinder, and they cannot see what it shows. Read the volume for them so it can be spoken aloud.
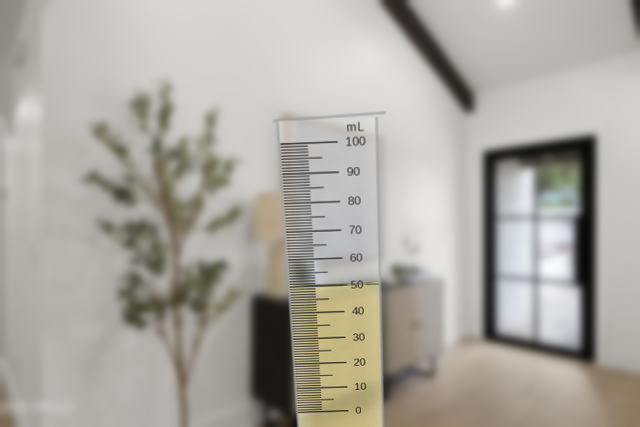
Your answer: 50 mL
